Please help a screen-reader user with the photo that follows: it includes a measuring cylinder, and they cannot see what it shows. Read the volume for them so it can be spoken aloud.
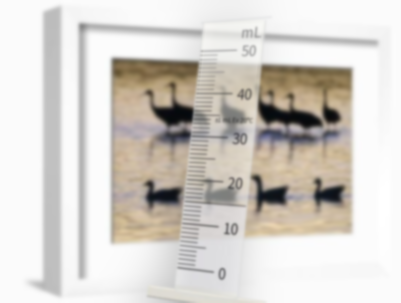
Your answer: 15 mL
